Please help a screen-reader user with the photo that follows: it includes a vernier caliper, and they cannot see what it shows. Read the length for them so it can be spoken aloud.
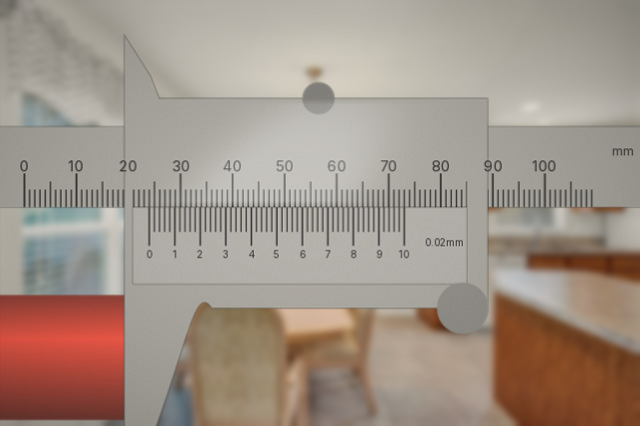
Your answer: 24.0 mm
